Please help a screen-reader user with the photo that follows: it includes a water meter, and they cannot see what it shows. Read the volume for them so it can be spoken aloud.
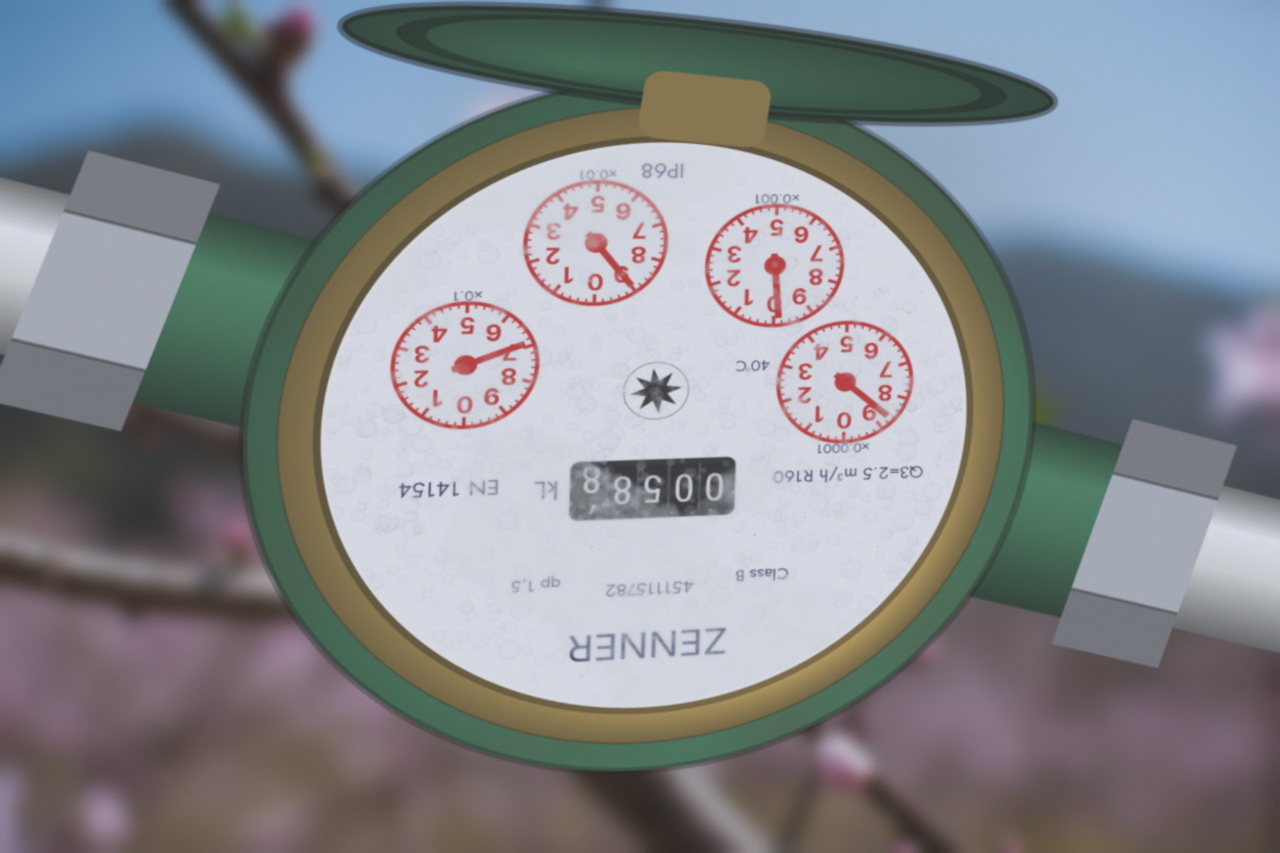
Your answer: 587.6898 kL
